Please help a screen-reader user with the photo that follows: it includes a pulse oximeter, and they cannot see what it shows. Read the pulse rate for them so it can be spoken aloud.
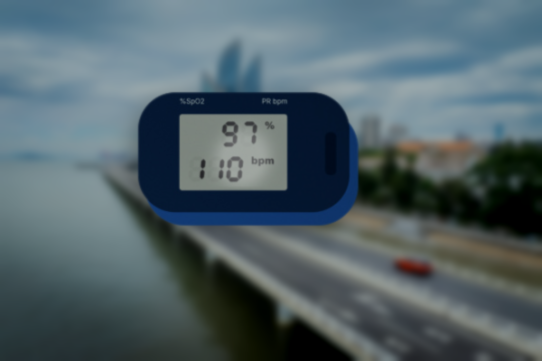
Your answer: 110 bpm
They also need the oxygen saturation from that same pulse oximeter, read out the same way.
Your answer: 97 %
